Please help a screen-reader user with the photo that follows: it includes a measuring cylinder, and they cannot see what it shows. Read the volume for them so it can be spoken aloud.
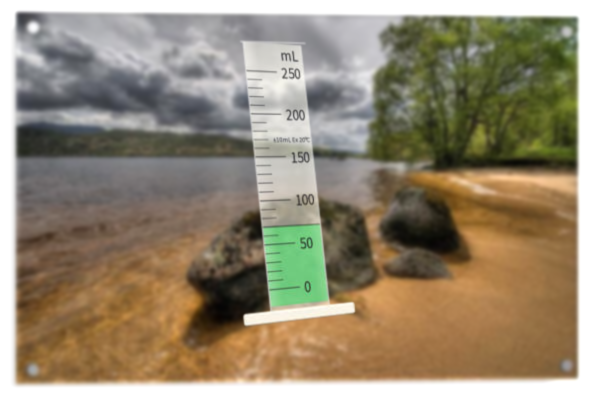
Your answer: 70 mL
